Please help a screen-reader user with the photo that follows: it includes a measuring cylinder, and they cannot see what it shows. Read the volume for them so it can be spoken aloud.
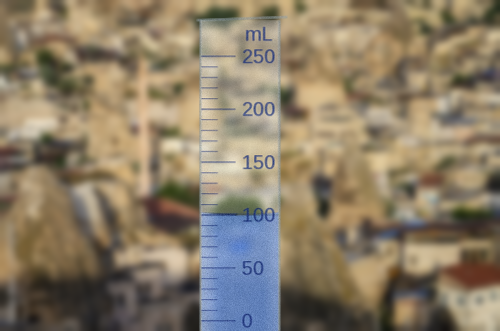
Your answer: 100 mL
